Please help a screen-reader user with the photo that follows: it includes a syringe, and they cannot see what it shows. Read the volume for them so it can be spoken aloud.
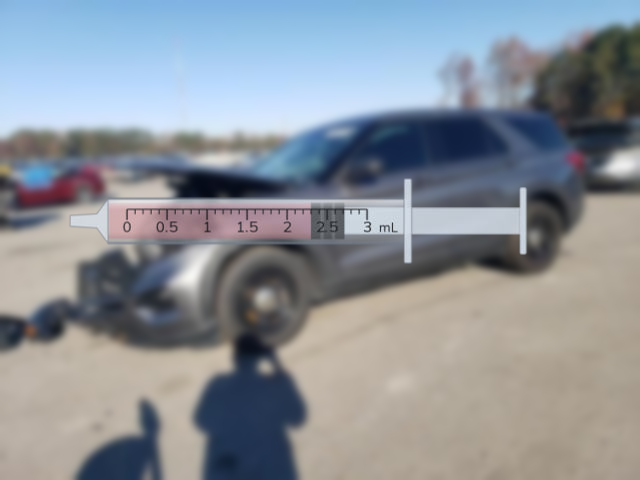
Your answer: 2.3 mL
